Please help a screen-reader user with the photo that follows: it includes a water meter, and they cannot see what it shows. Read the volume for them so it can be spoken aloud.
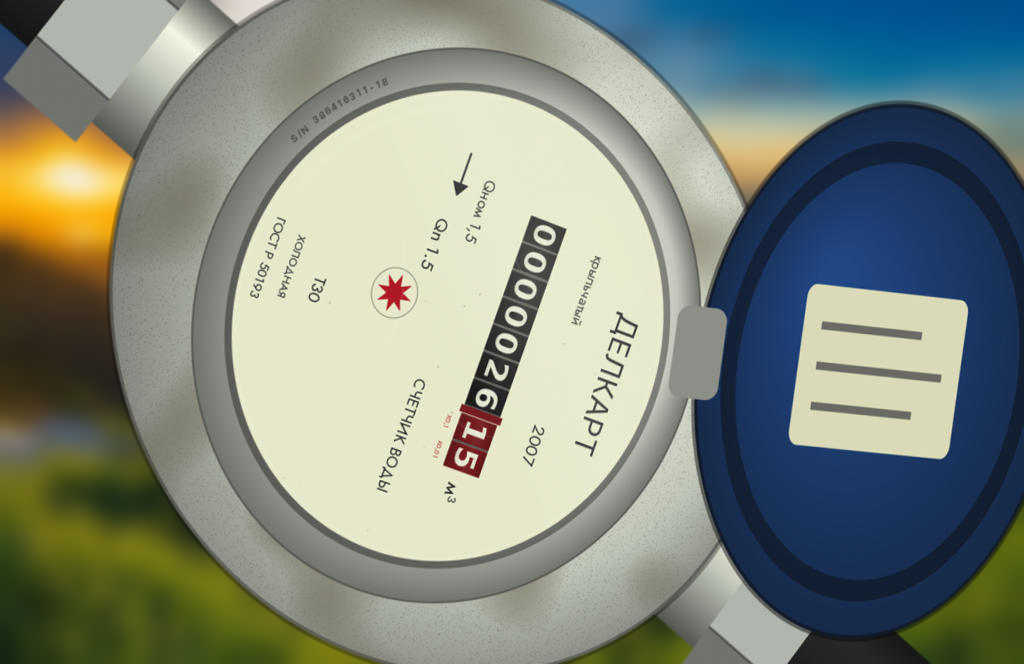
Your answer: 26.15 m³
